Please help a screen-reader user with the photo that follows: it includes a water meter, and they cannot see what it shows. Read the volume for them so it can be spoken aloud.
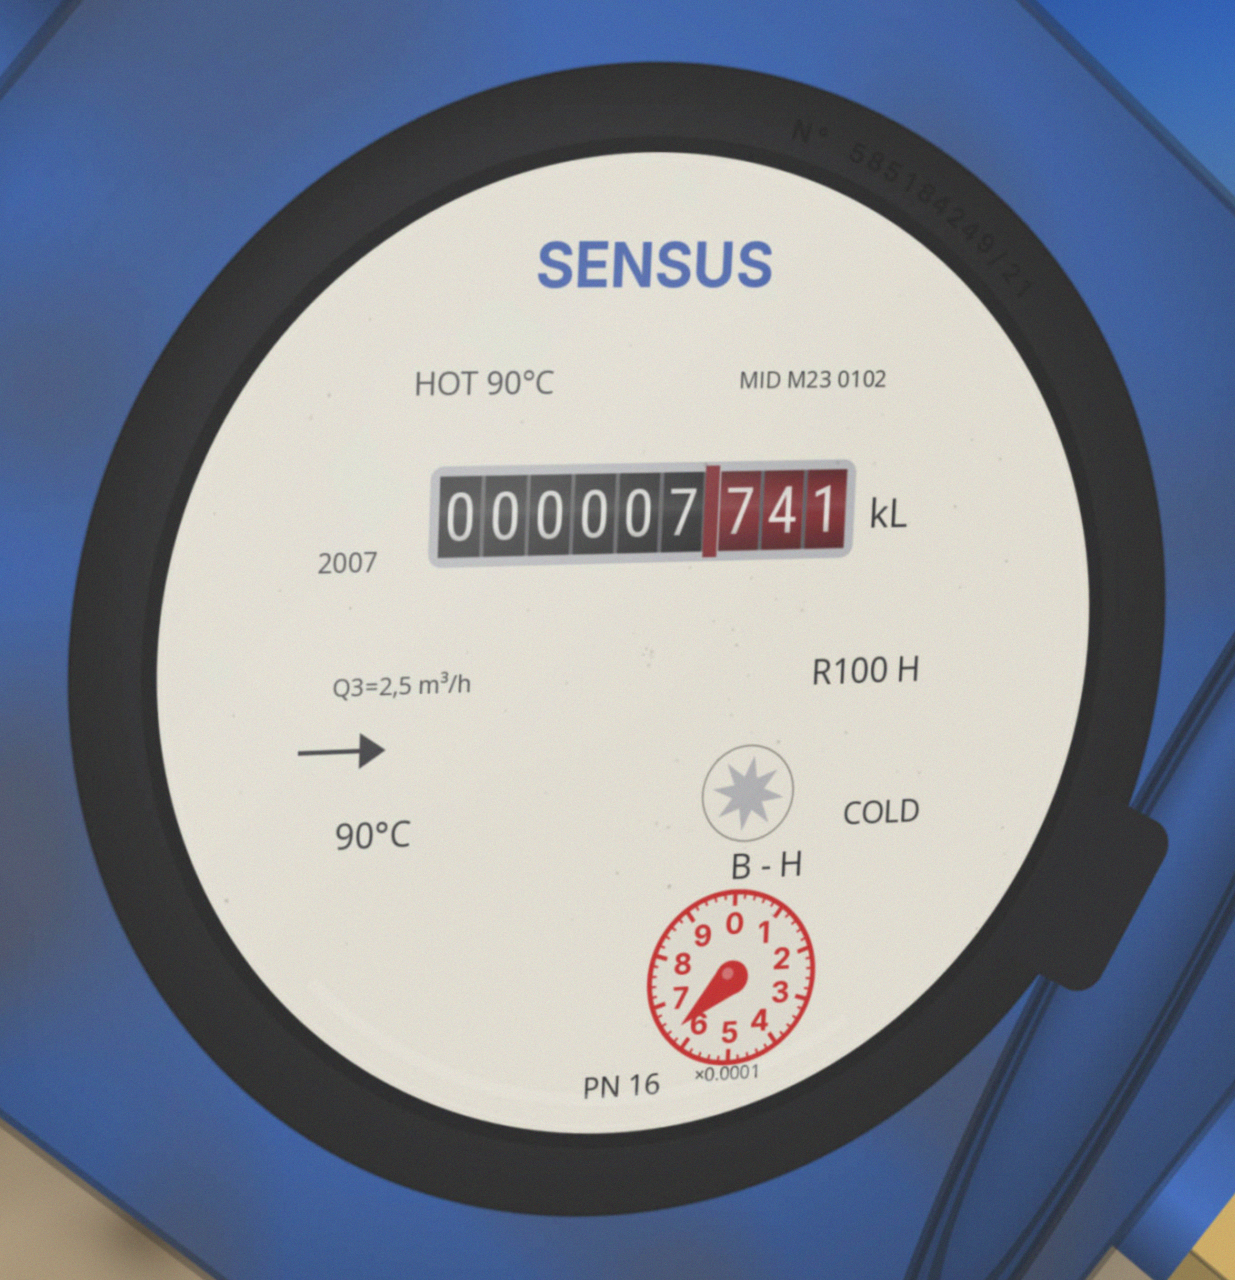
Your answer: 7.7416 kL
